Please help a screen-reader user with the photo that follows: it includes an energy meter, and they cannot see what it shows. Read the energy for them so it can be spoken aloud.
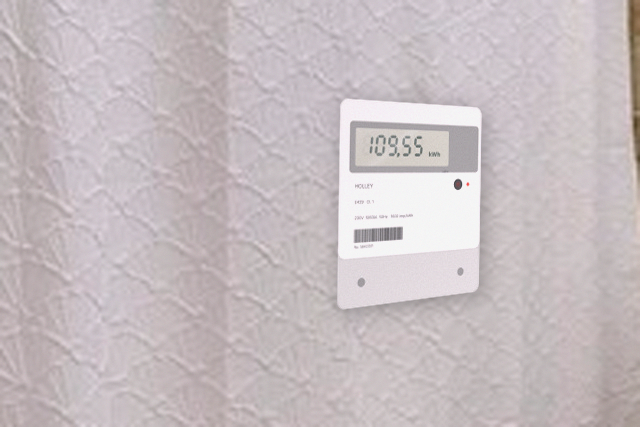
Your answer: 109.55 kWh
